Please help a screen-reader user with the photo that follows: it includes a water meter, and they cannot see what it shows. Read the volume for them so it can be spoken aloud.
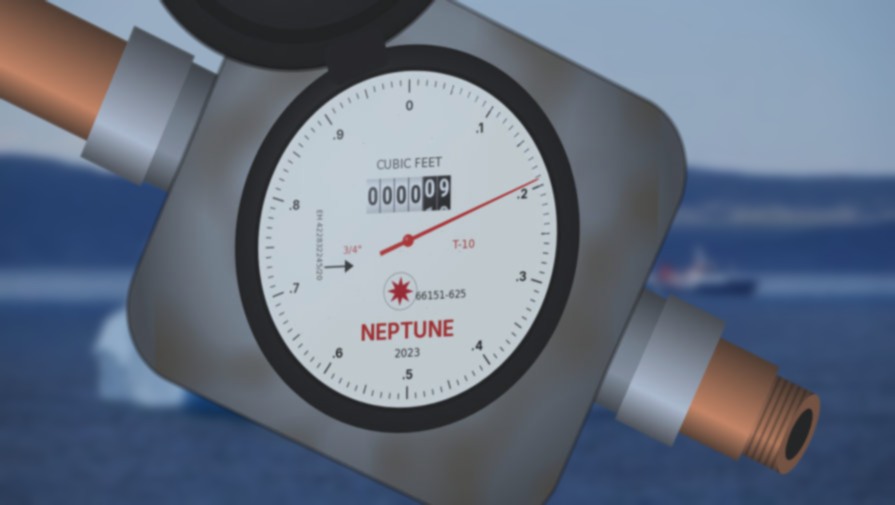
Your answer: 9.19 ft³
